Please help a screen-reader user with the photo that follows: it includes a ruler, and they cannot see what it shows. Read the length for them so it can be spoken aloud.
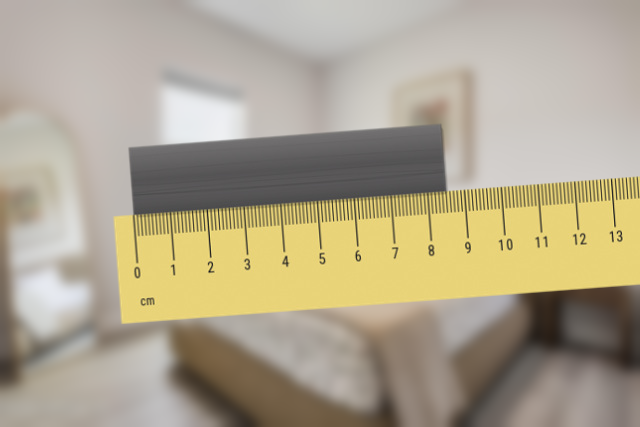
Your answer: 8.5 cm
